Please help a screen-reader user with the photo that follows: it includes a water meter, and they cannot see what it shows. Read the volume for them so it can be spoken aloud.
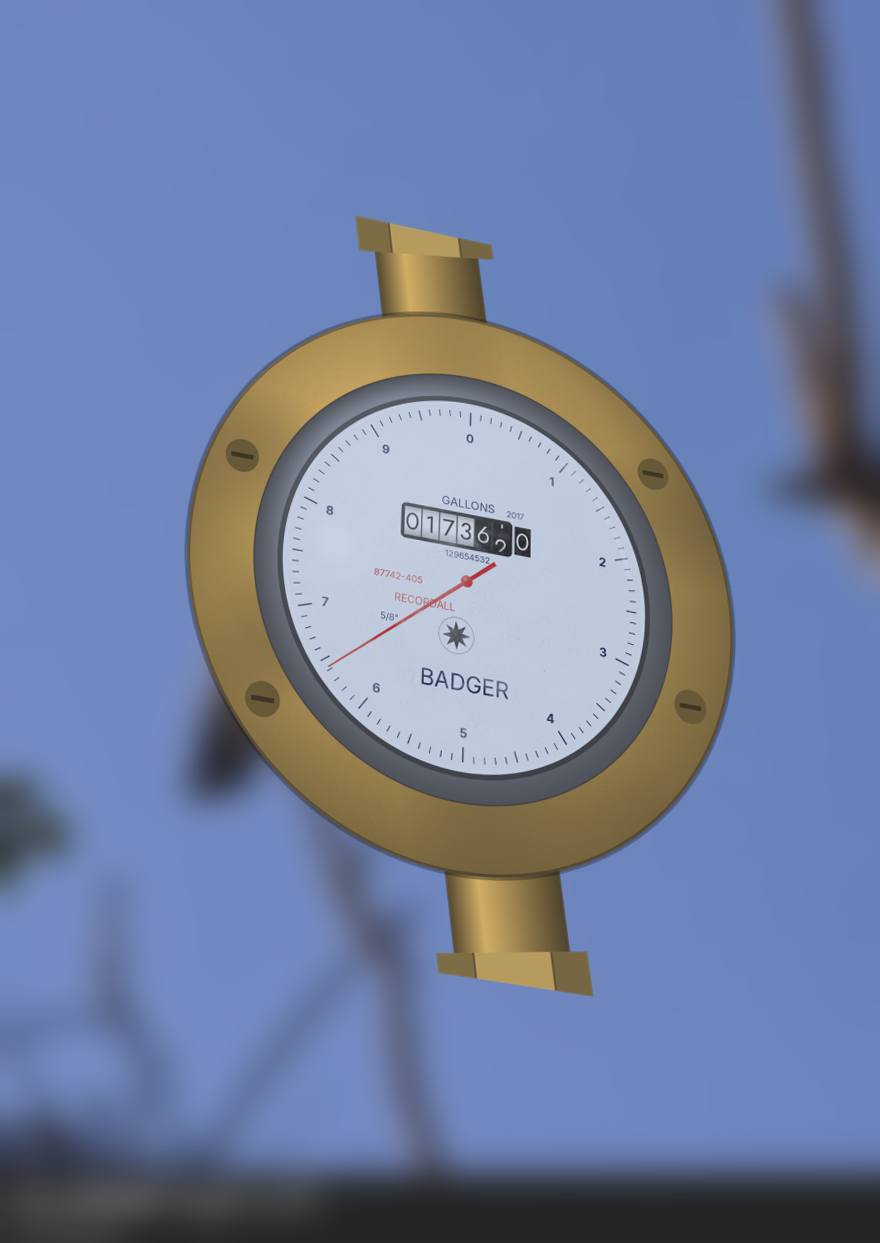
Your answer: 173616.4 gal
